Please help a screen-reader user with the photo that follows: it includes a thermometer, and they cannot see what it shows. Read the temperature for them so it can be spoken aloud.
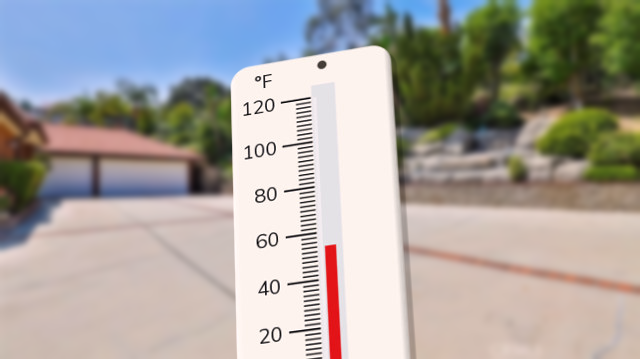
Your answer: 54 °F
